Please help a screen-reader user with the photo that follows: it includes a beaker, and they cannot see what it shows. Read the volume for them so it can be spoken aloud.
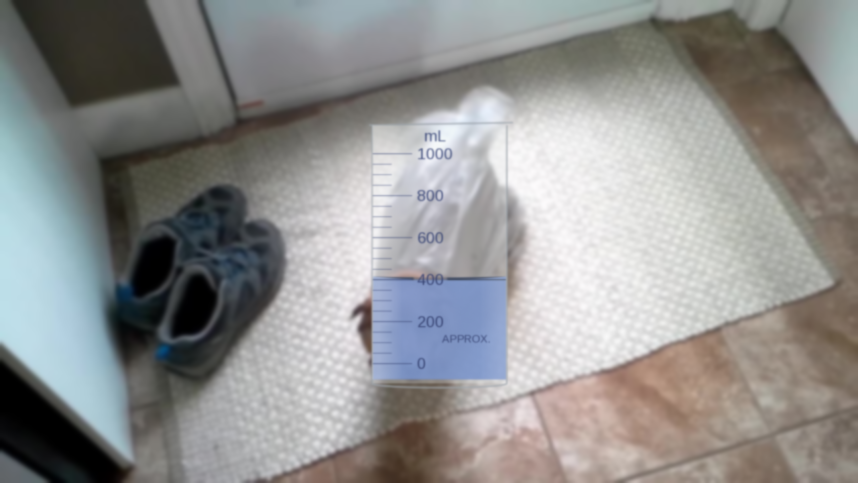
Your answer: 400 mL
